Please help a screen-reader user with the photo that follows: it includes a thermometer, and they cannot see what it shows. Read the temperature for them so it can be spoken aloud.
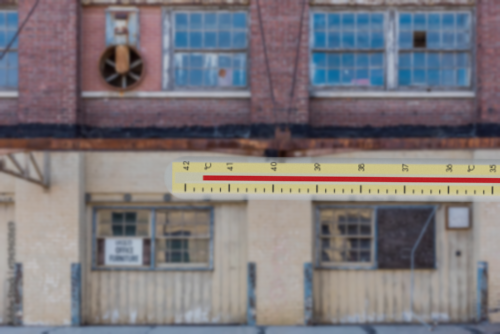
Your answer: 41.6 °C
